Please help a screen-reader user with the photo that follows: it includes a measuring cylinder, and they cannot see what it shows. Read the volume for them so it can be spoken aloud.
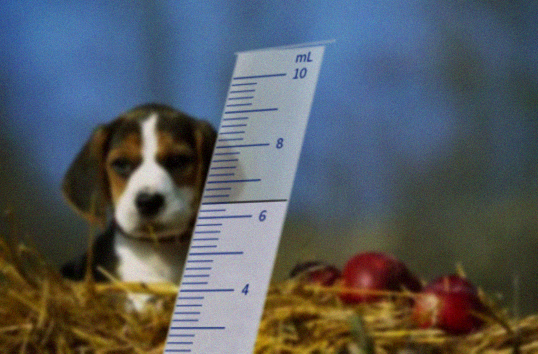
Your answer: 6.4 mL
